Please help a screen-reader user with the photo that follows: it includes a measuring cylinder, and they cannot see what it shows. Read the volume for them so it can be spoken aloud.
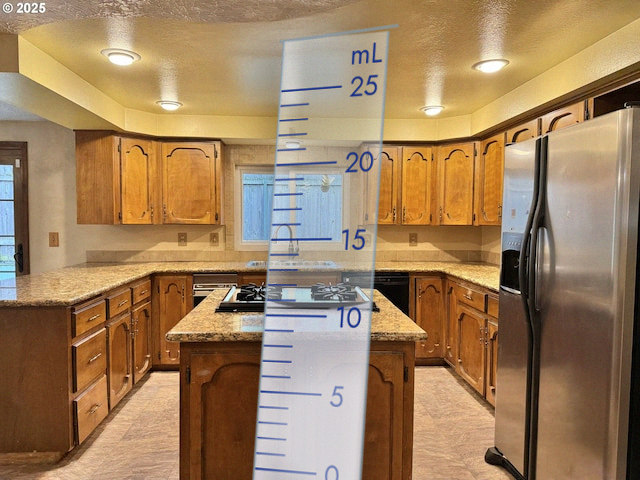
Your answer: 10.5 mL
